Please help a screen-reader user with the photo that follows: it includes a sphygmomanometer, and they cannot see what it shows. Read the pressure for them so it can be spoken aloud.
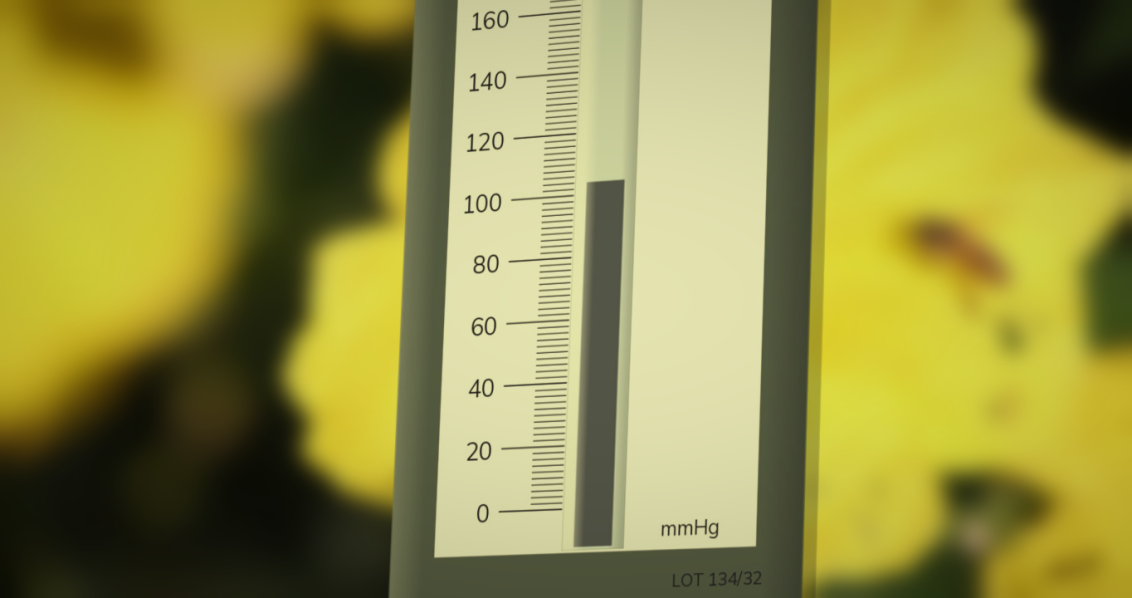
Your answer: 104 mmHg
